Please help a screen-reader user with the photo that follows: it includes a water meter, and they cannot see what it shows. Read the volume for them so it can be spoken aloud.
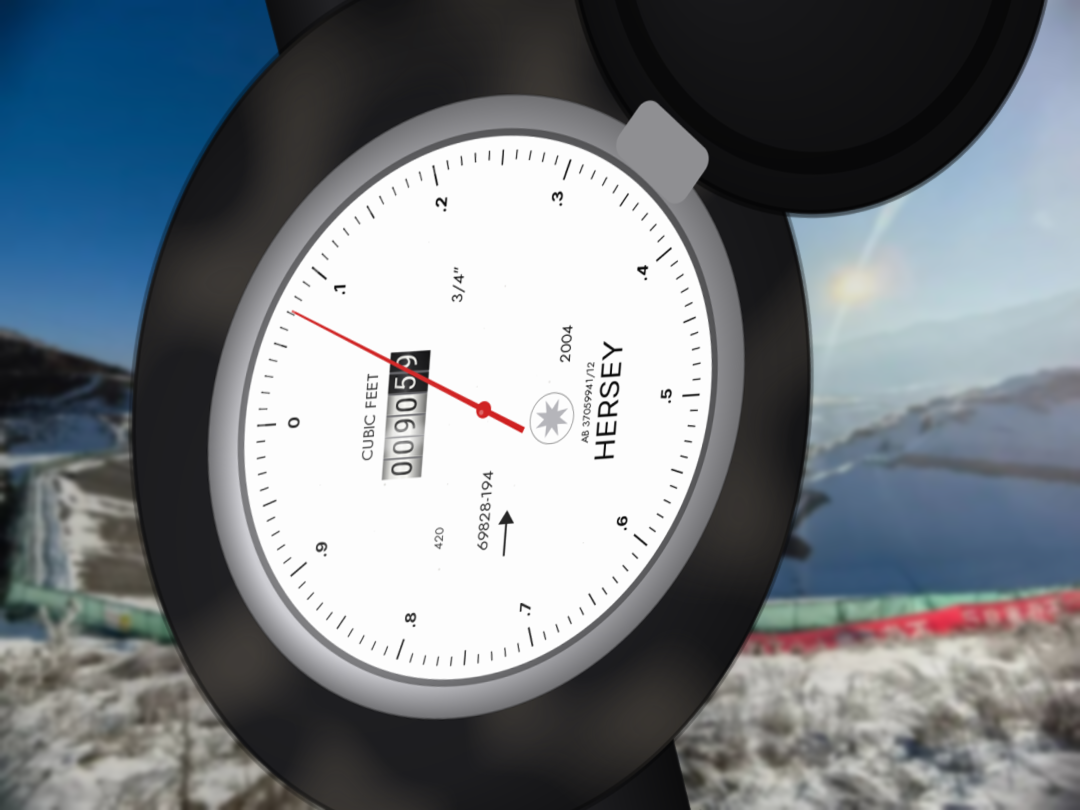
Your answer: 9059.07 ft³
